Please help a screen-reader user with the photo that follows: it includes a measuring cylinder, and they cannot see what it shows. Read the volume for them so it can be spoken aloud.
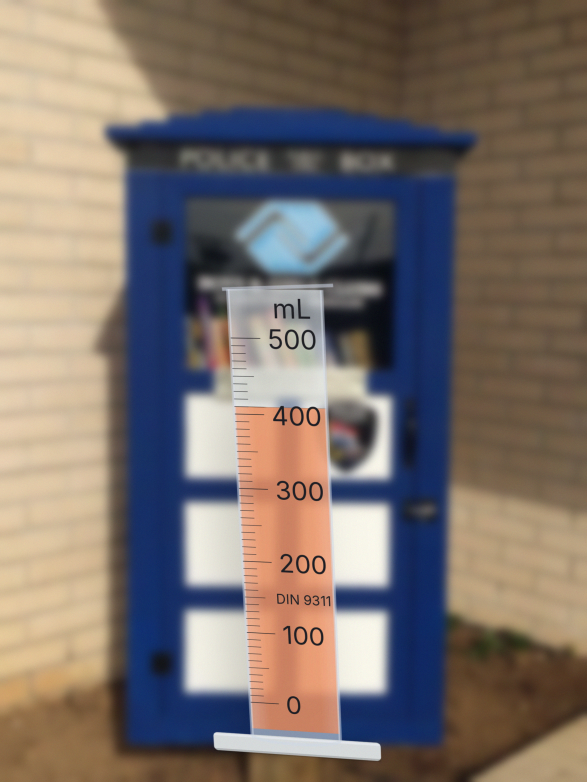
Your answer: 410 mL
